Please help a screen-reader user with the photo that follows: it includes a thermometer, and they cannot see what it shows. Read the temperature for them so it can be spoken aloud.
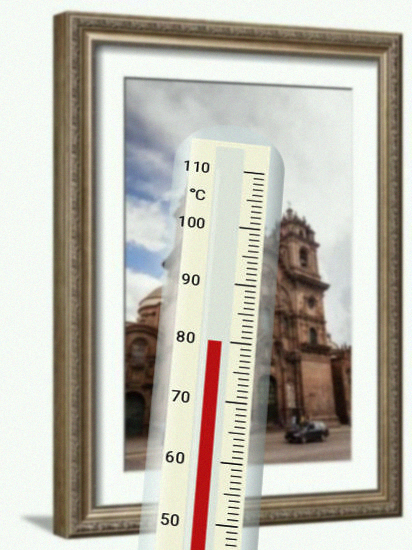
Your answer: 80 °C
